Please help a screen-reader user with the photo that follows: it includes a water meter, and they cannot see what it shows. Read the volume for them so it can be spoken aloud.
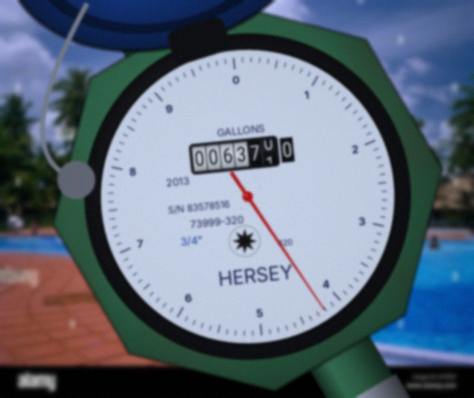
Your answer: 63704.2 gal
